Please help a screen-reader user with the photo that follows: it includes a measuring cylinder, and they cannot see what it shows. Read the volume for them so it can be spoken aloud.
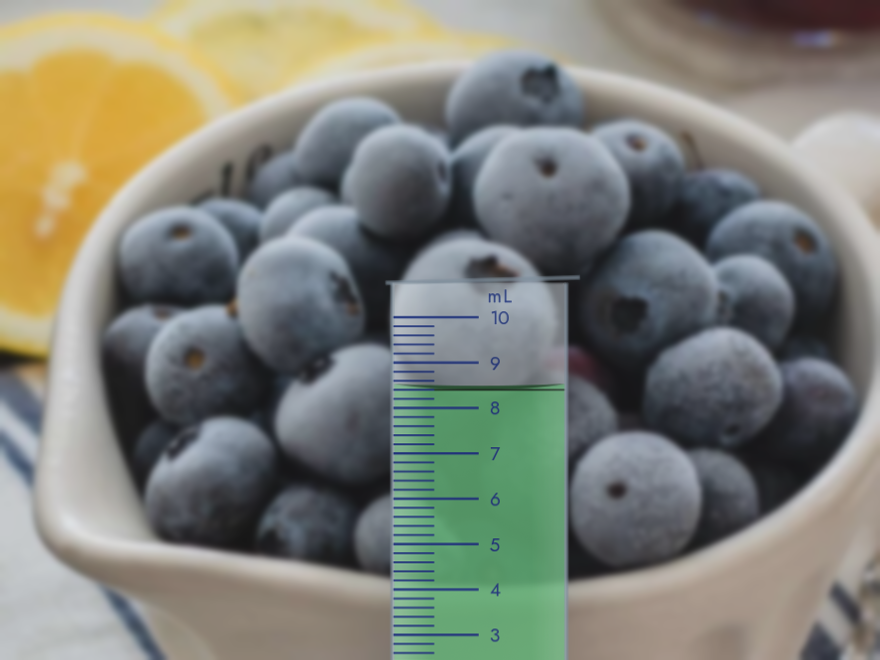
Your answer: 8.4 mL
